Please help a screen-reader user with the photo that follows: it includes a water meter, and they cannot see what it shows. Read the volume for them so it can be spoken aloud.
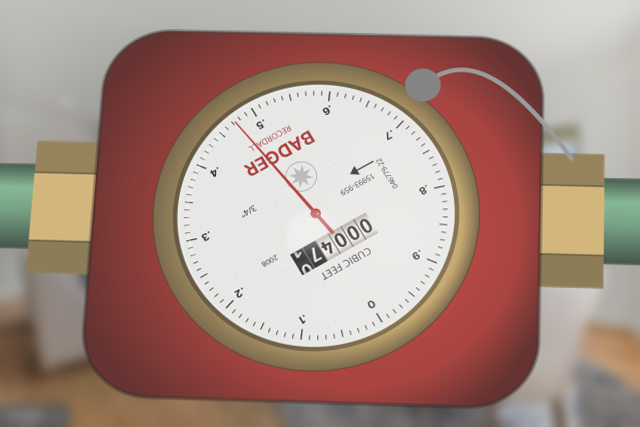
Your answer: 470.47 ft³
